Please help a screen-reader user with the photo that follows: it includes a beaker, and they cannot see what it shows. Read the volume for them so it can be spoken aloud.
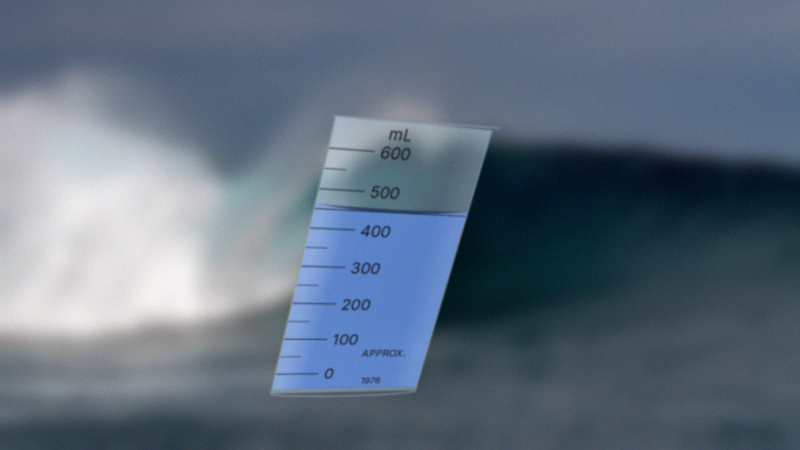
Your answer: 450 mL
